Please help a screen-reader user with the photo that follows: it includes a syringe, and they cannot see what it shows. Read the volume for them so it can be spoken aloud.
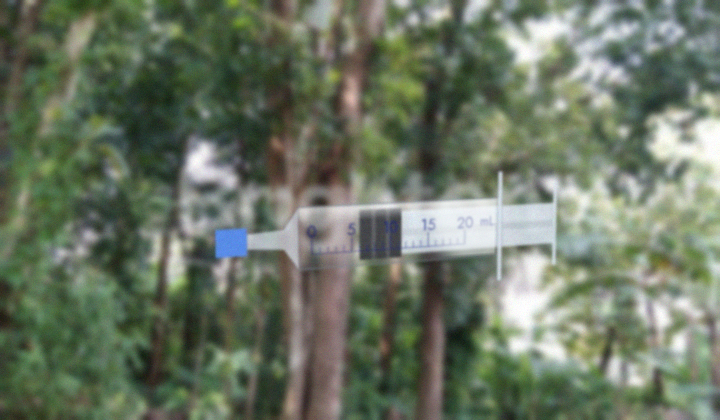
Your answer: 6 mL
